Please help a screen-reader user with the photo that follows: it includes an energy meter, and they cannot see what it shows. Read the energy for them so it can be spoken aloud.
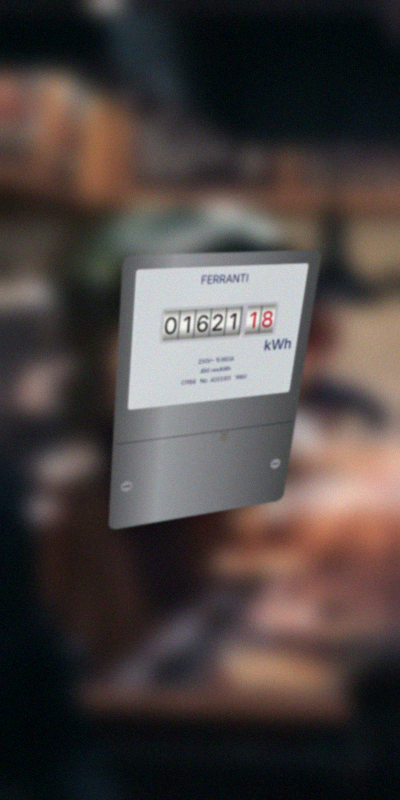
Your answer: 1621.18 kWh
